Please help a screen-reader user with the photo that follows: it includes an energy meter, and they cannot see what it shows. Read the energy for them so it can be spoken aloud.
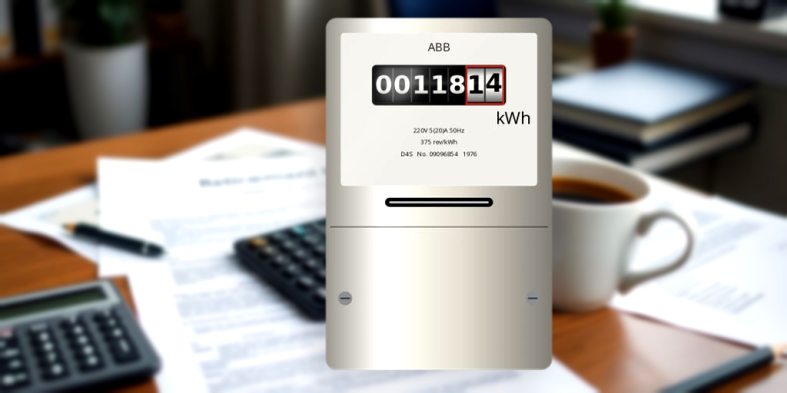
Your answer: 118.14 kWh
